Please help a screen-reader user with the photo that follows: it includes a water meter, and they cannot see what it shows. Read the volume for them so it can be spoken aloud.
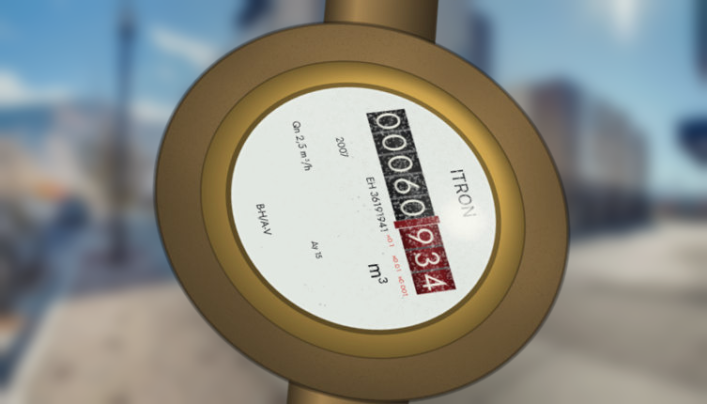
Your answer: 60.934 m³
